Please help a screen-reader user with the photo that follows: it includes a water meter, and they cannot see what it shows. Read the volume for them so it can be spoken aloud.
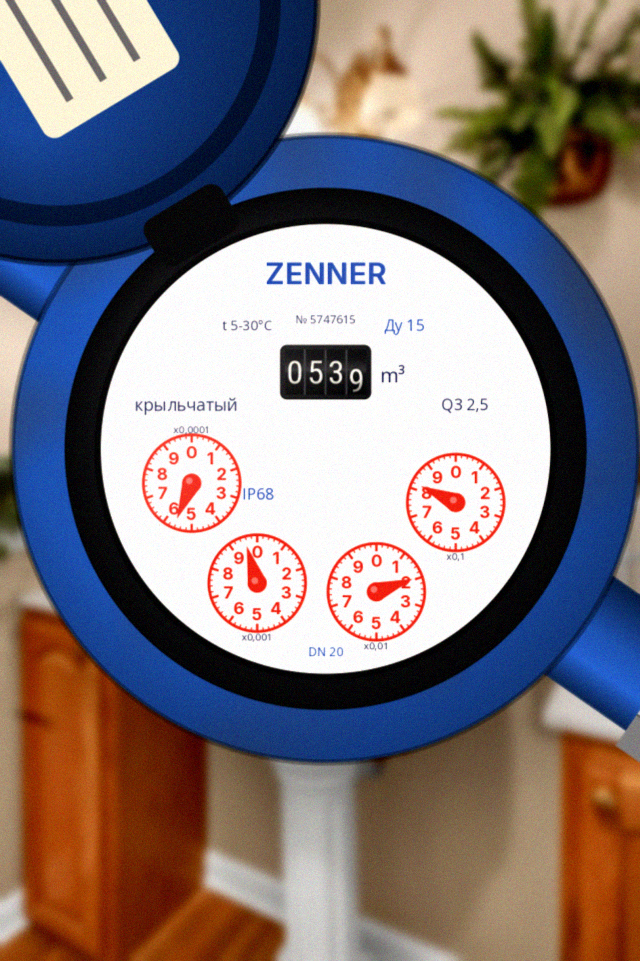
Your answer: 538.8195 m³
